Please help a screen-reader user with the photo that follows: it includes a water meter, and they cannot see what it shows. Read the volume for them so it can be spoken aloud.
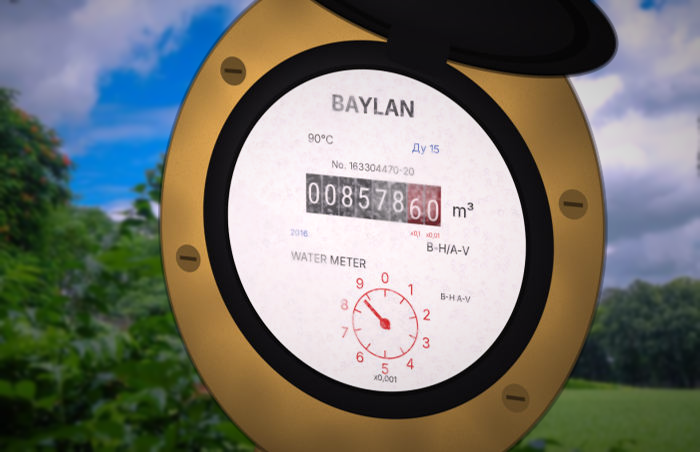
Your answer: 8578.598 m³
